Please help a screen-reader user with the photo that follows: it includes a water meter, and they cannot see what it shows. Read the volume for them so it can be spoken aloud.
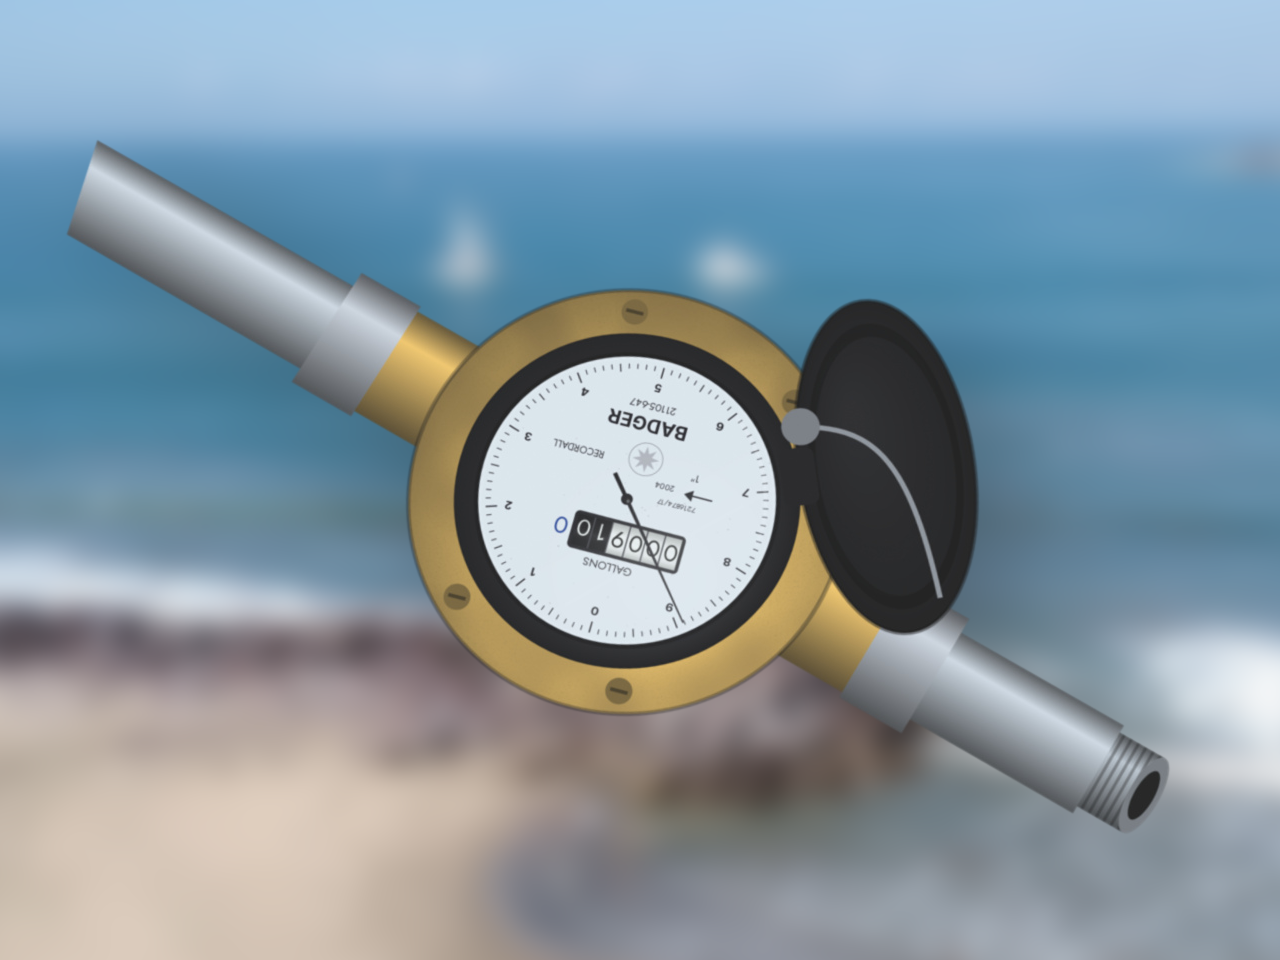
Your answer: 9098.9 gal
